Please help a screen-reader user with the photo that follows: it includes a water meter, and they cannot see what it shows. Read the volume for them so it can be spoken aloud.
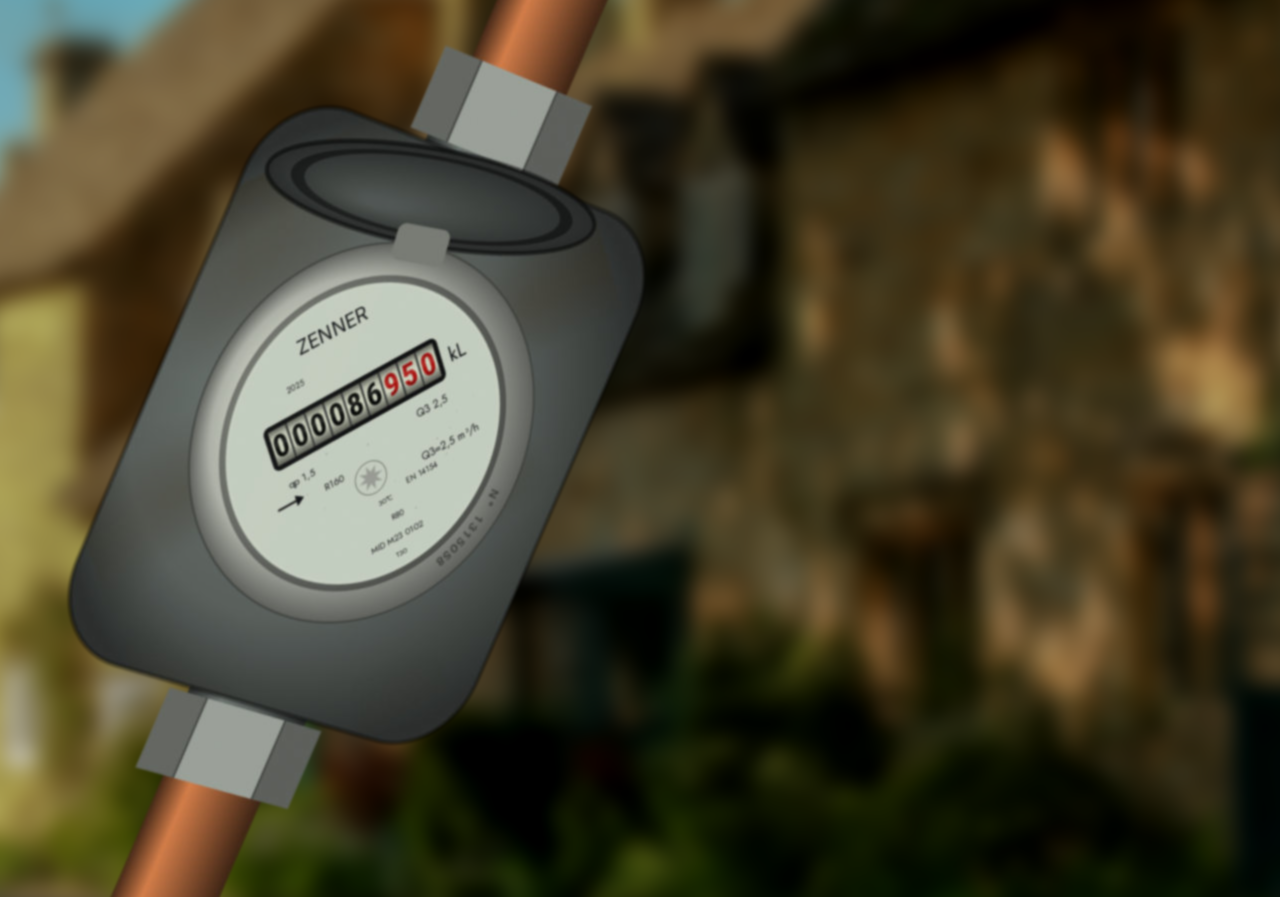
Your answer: 86.950 kL
